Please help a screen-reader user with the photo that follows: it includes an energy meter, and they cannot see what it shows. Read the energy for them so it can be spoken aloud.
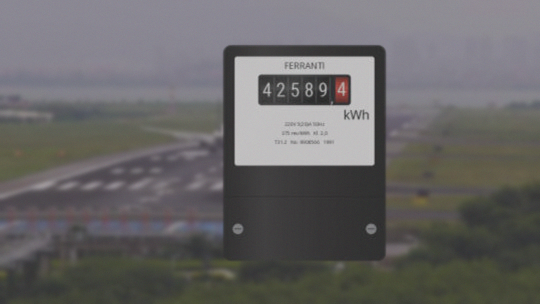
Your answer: 42589.4 kWh
